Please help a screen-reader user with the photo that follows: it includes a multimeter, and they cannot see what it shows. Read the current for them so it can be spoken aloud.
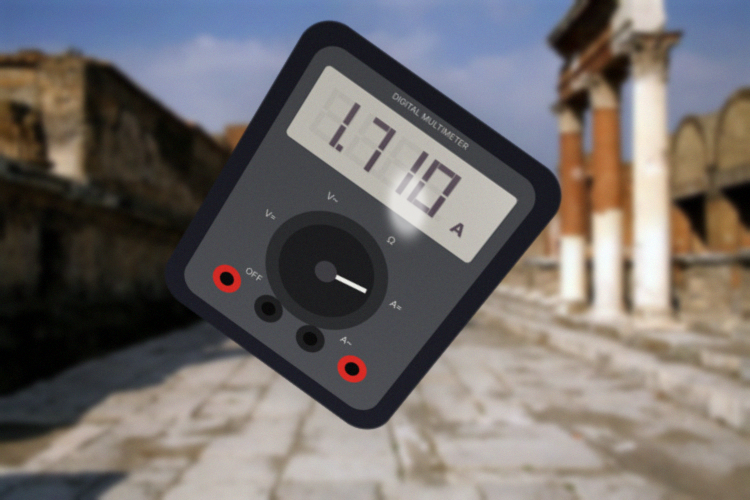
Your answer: 1.710 A
